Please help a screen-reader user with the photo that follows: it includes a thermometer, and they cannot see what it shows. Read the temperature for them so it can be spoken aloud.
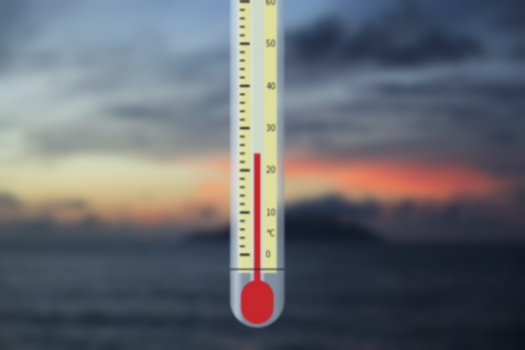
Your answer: 24 °C
